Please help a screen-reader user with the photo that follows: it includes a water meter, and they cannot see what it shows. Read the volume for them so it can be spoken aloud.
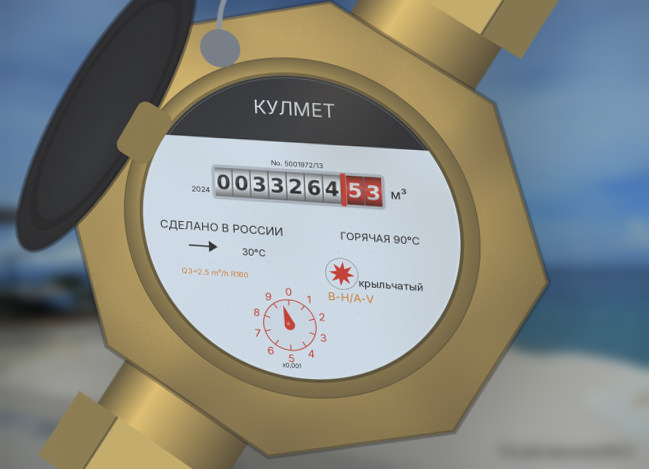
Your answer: 33264.529 m³
